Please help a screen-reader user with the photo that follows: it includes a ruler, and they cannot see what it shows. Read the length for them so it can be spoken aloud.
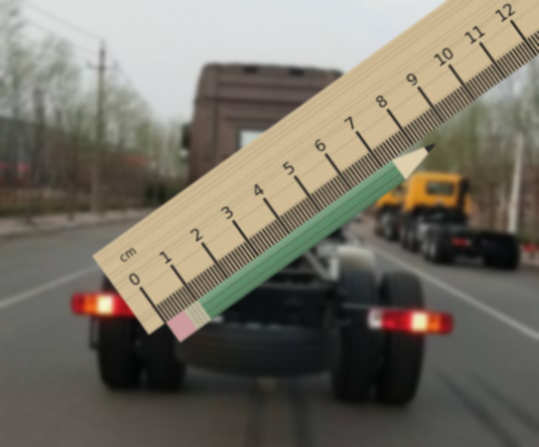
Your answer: 8.5 cm
